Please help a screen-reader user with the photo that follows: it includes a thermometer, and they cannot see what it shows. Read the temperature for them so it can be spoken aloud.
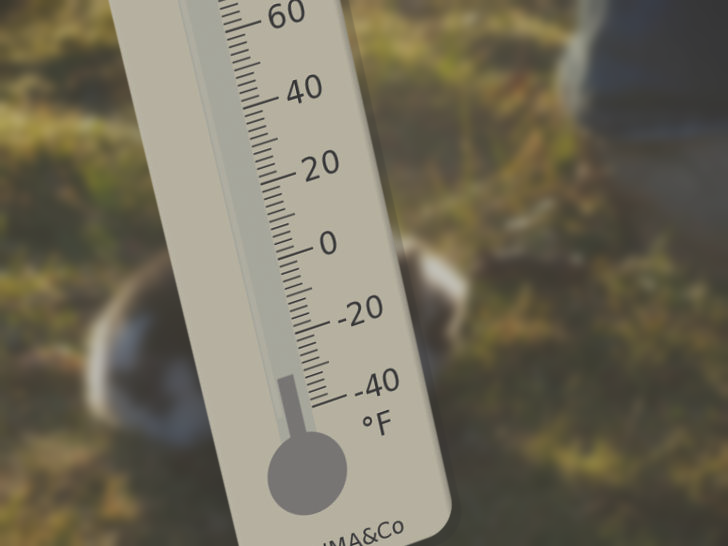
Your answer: -30 °F
